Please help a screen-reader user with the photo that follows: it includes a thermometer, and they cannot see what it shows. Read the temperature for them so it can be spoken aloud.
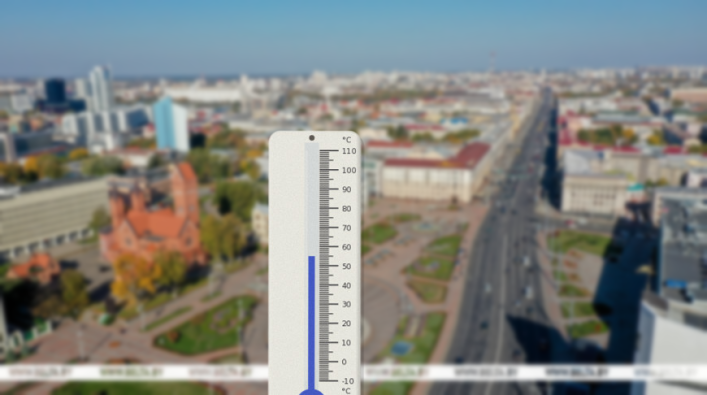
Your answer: 55 °C
